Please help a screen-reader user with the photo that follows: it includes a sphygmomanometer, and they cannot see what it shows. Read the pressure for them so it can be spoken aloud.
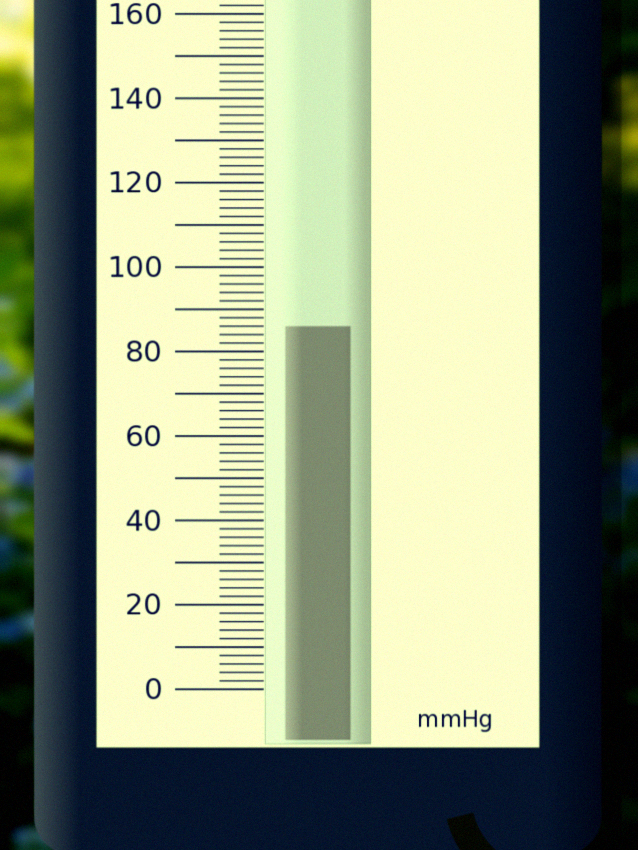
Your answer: 86 mmHg
